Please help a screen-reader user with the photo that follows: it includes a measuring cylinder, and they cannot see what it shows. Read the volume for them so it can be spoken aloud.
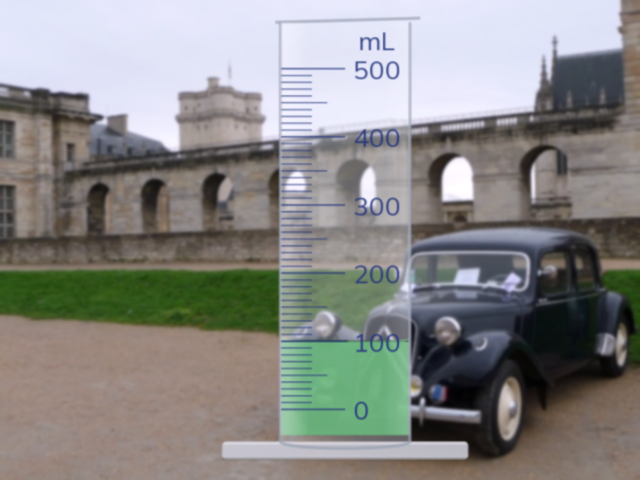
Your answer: 100 mL
